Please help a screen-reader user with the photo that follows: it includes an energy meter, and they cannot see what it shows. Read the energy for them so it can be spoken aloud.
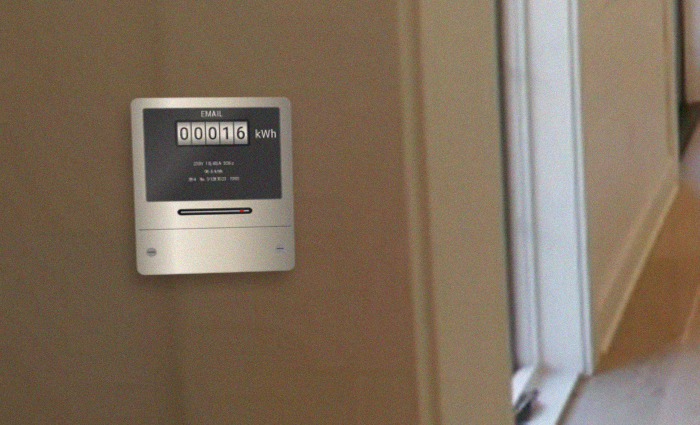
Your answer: 16 kWh
